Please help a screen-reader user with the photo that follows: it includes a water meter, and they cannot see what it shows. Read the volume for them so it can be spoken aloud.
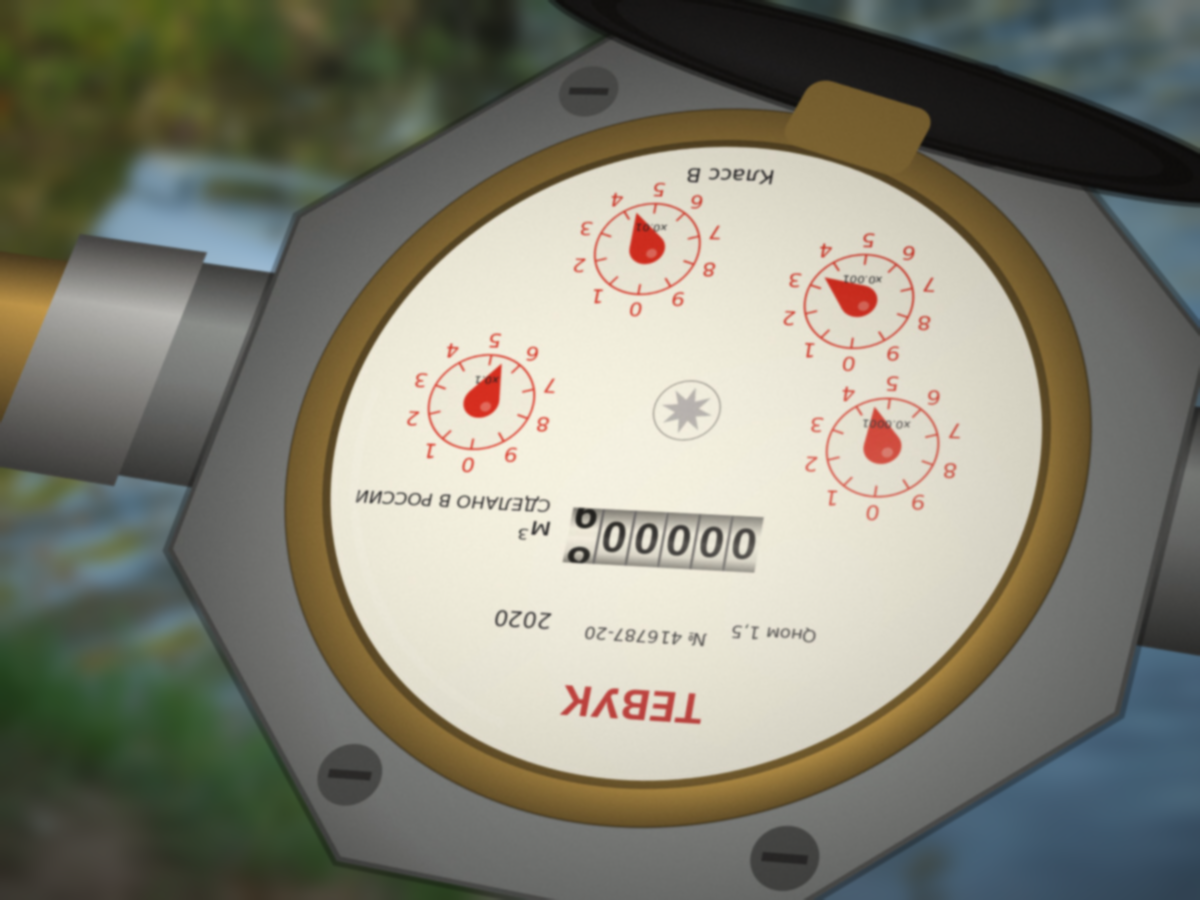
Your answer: 8.5434 m³
